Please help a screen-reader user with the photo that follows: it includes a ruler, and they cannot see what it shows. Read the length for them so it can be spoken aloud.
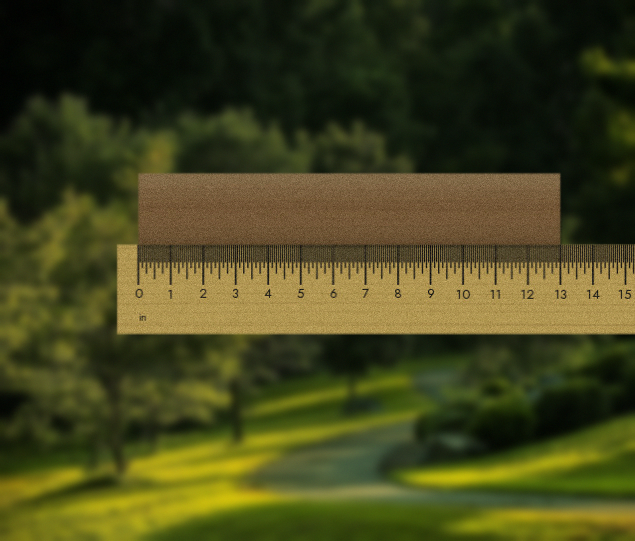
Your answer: 13 in
